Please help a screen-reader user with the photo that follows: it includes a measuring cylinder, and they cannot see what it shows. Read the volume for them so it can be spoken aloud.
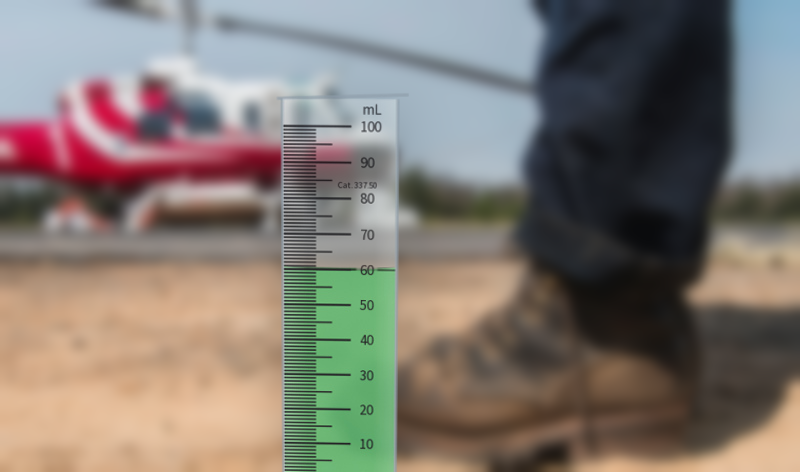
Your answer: 60 mL
